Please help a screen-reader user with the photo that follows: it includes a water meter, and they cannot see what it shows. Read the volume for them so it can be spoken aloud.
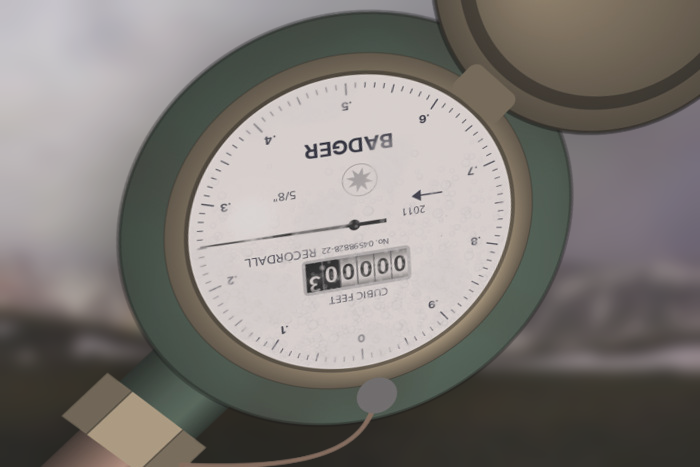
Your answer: 3.25 ft³
